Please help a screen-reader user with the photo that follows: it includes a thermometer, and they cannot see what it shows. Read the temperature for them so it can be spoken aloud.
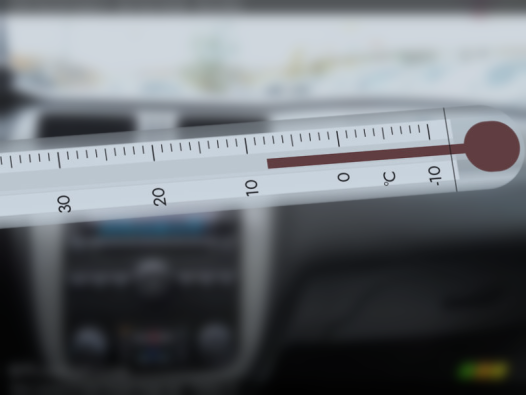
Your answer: 8 °C
